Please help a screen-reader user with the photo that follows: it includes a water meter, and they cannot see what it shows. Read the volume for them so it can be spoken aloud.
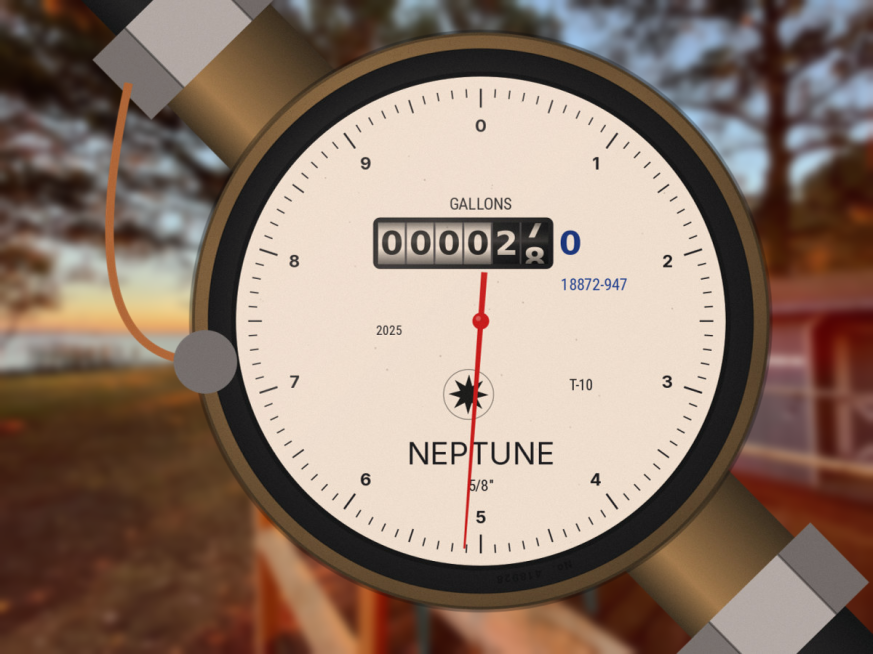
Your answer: 275.1 gal
